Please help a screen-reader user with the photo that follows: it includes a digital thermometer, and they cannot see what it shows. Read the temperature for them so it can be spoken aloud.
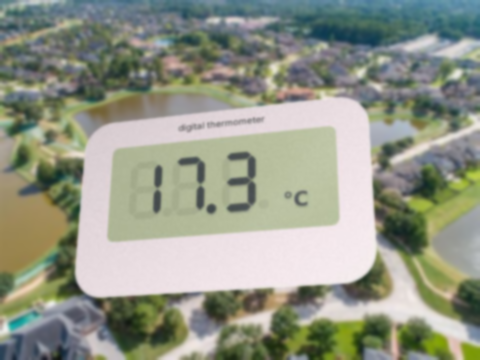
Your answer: 17.3 °C
